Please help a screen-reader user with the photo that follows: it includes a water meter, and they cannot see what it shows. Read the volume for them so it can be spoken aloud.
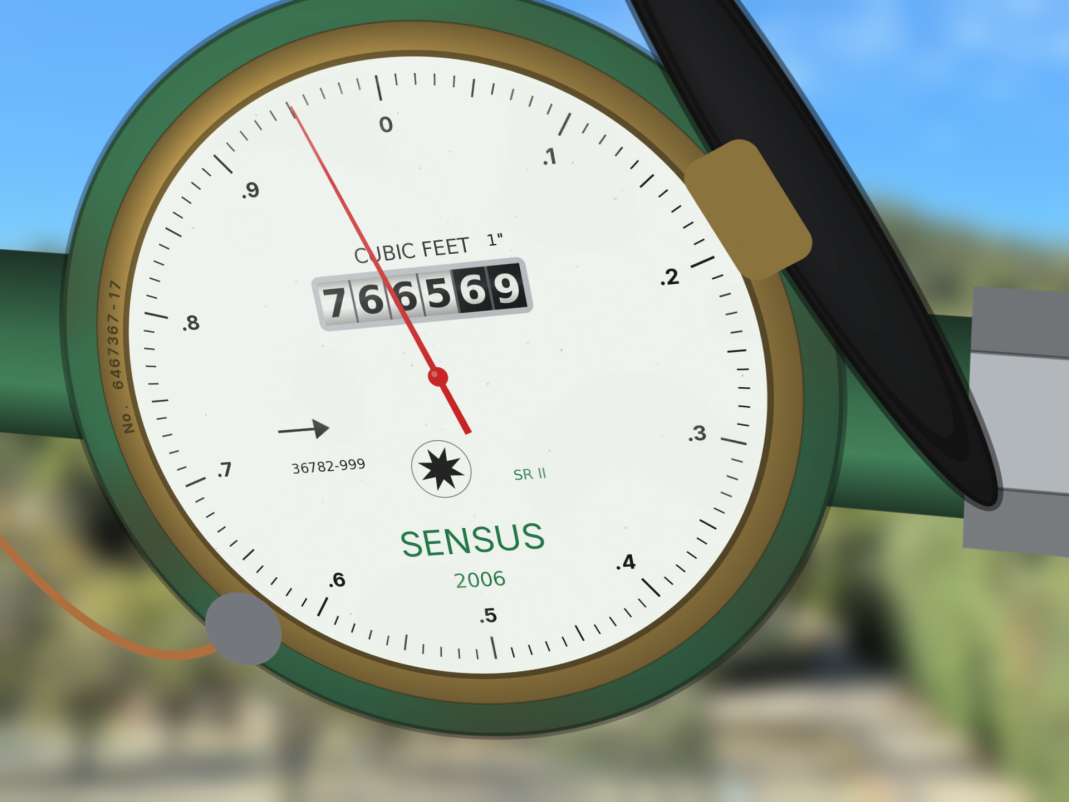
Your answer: 766568.95 ft³
